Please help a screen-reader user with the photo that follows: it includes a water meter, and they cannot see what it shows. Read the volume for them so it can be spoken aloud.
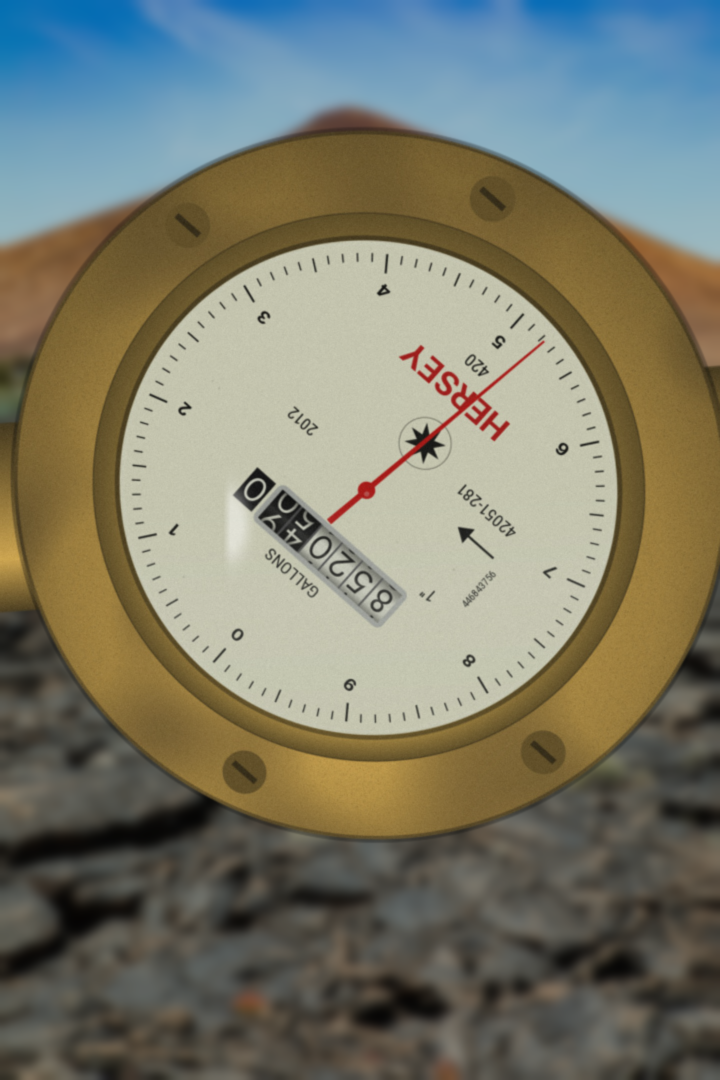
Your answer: 8520495.2 gal
